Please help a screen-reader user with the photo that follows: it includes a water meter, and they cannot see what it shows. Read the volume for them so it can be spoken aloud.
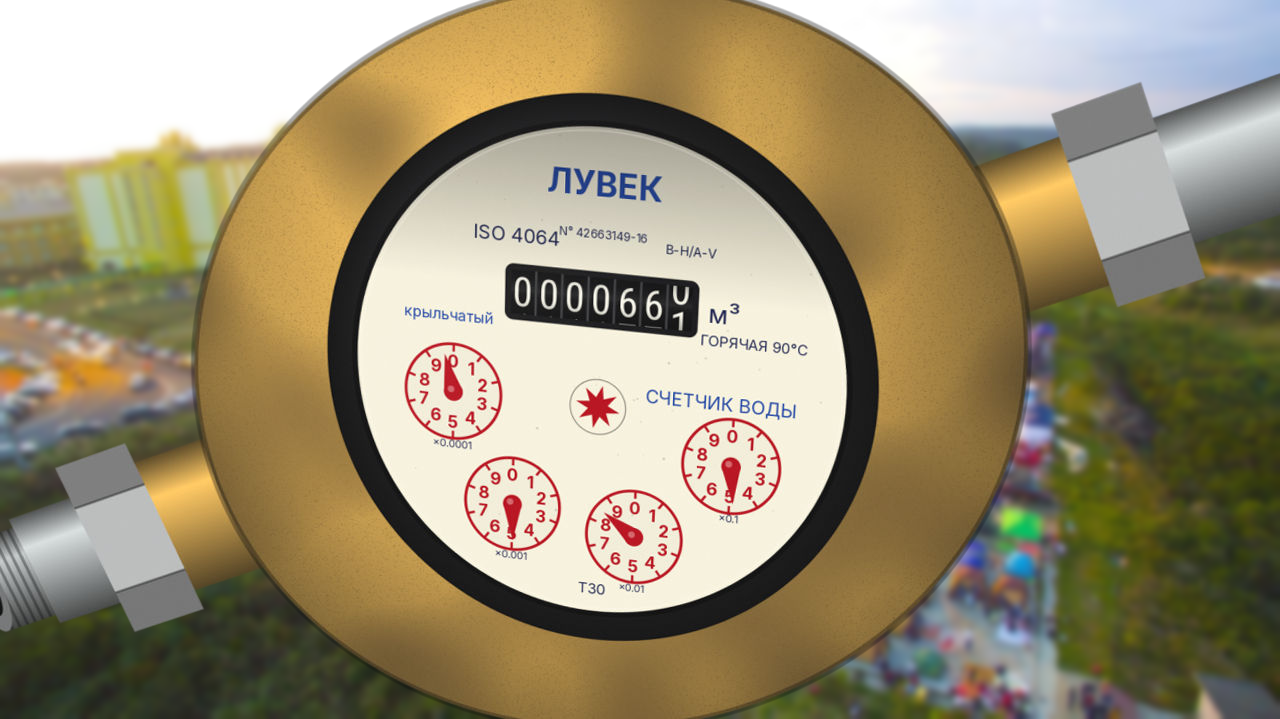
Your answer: 660.4849 m³
